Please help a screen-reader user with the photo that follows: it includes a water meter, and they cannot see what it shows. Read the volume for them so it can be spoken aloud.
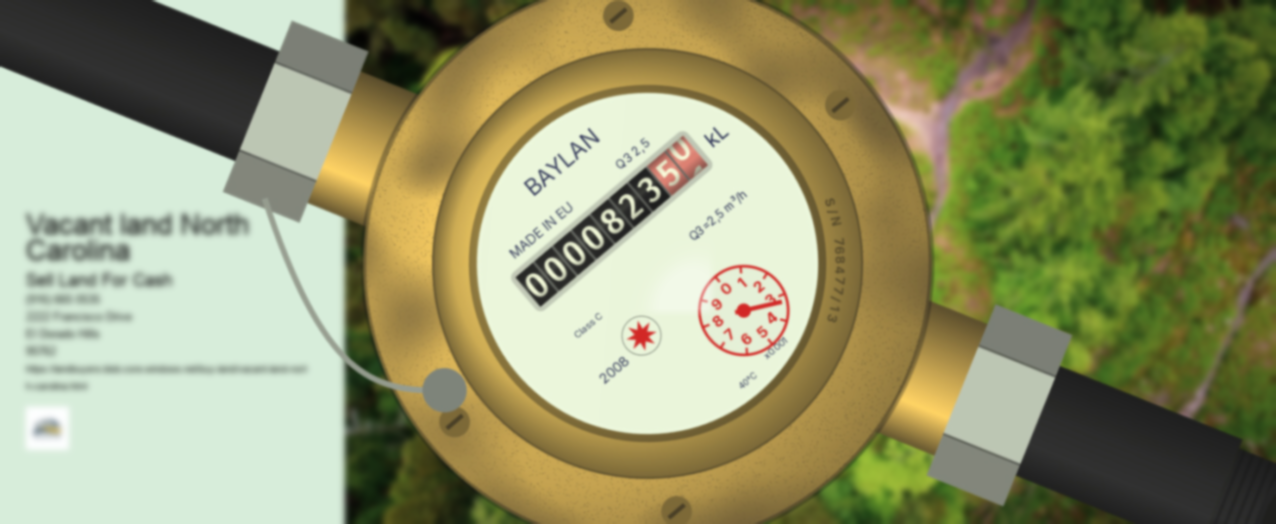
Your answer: 823.503 kL
